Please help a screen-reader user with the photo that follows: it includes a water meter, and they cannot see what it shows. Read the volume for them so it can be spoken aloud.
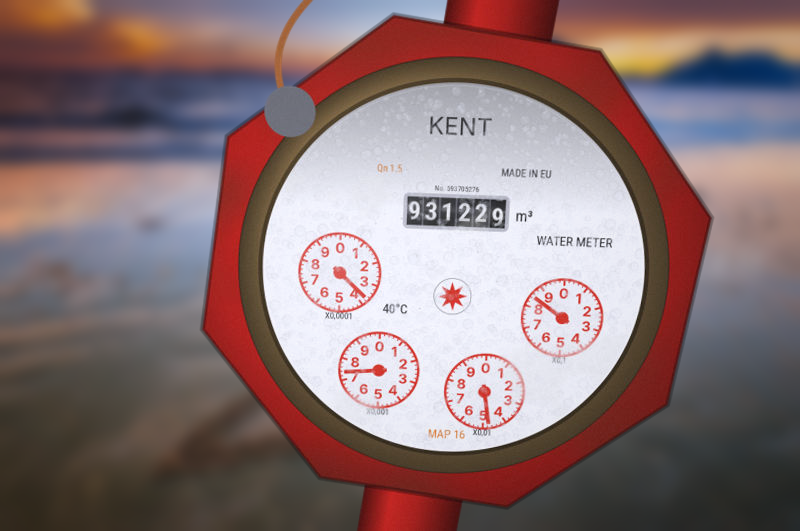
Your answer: 931228.8473 m³
